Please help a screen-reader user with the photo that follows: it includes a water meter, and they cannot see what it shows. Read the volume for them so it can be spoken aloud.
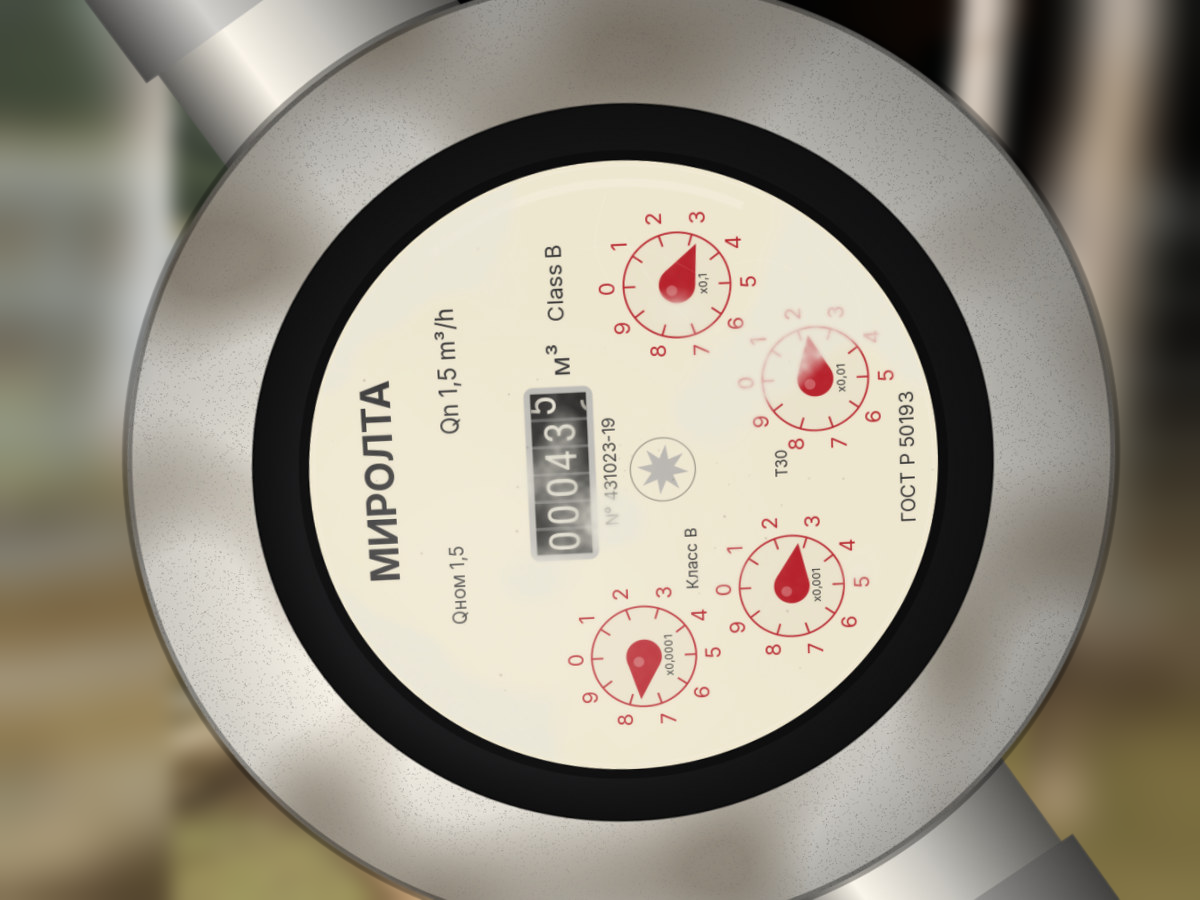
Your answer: 435.3227 m³
